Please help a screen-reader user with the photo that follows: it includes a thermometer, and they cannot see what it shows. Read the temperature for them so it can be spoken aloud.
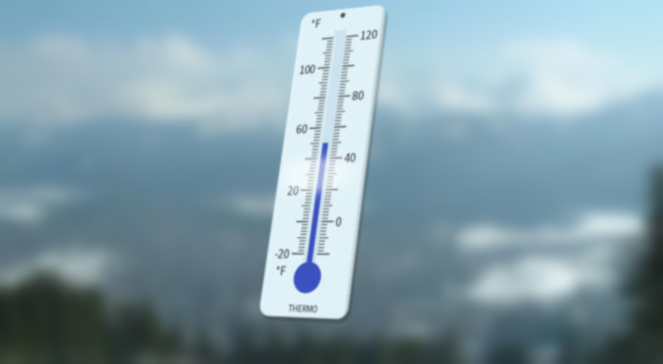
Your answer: 50 °F
